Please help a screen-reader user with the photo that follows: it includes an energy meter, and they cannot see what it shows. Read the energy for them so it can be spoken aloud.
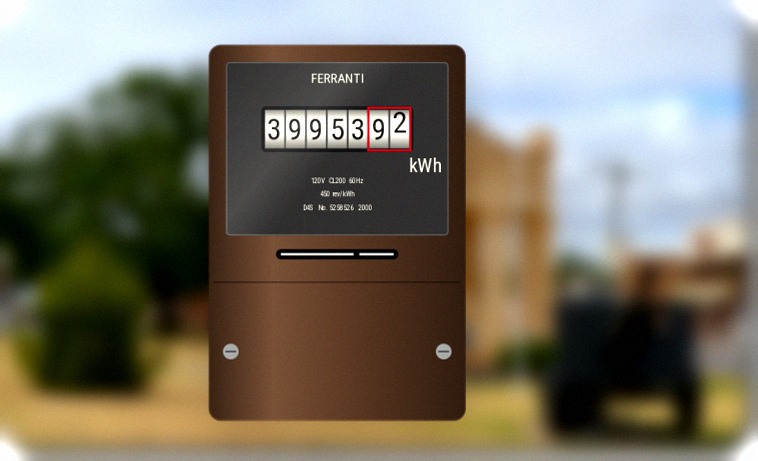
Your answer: 39953.92 kWh
